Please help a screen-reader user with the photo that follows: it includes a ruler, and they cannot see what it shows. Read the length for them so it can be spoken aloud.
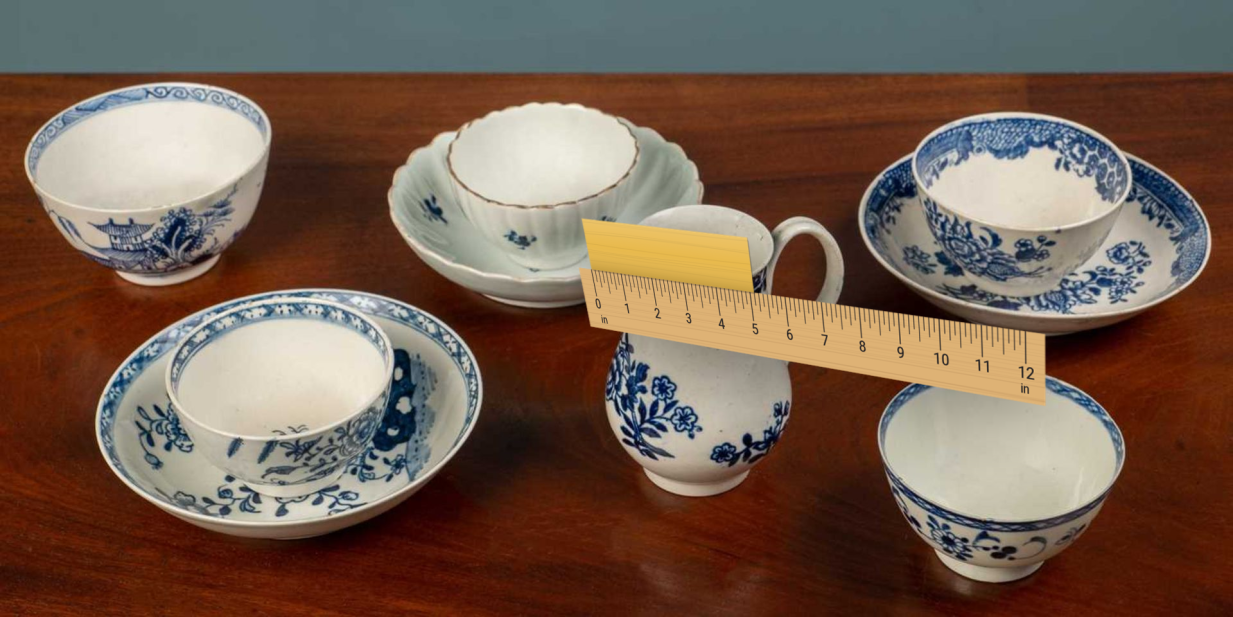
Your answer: 5.125 in
